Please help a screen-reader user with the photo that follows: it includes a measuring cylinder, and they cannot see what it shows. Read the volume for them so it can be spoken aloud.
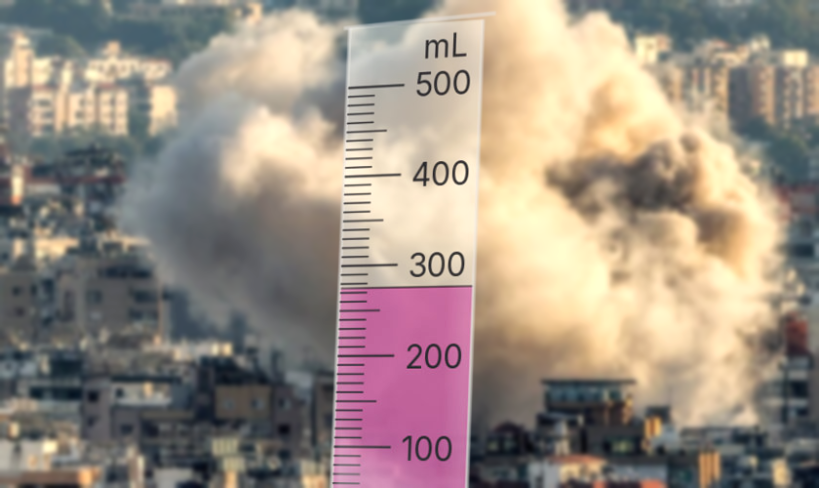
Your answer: 275 mL
